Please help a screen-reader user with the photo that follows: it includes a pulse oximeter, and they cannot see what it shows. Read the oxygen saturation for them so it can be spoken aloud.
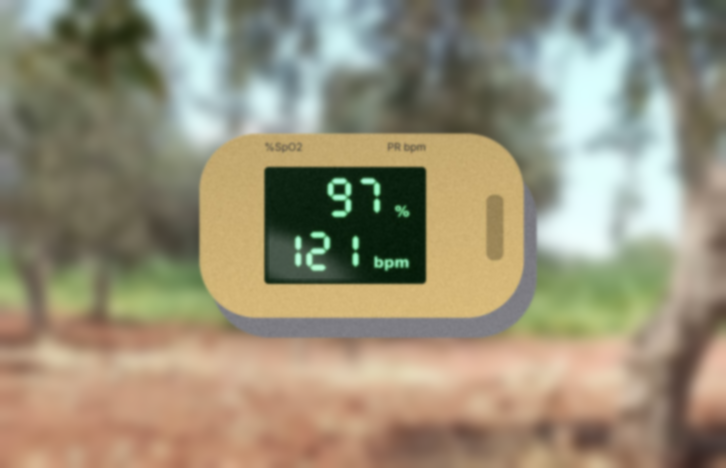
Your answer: 97 %
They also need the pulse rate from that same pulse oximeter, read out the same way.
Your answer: 121 bpm
